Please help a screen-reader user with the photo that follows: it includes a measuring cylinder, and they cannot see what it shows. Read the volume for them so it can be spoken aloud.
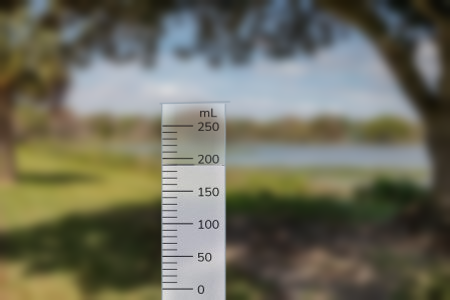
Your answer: 190 mL
